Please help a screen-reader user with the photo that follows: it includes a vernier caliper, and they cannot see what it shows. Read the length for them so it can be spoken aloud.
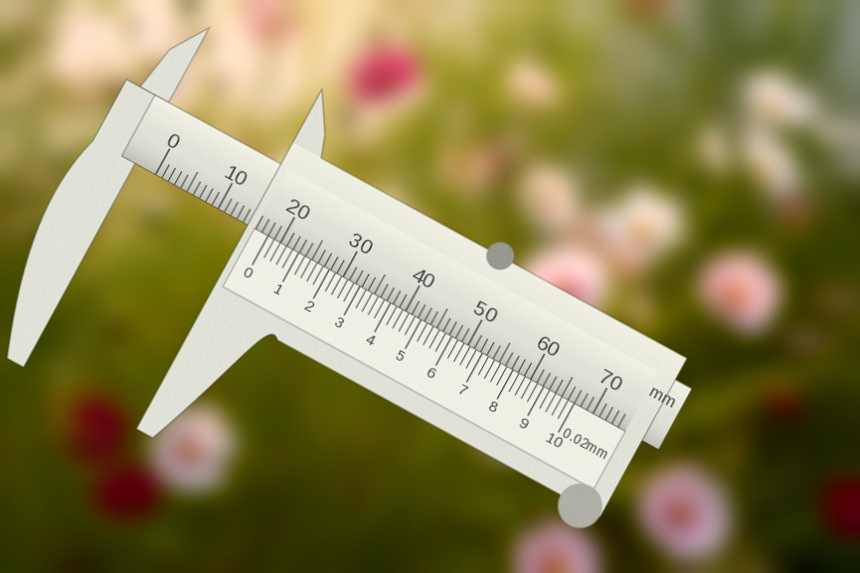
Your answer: 18.0 mm
